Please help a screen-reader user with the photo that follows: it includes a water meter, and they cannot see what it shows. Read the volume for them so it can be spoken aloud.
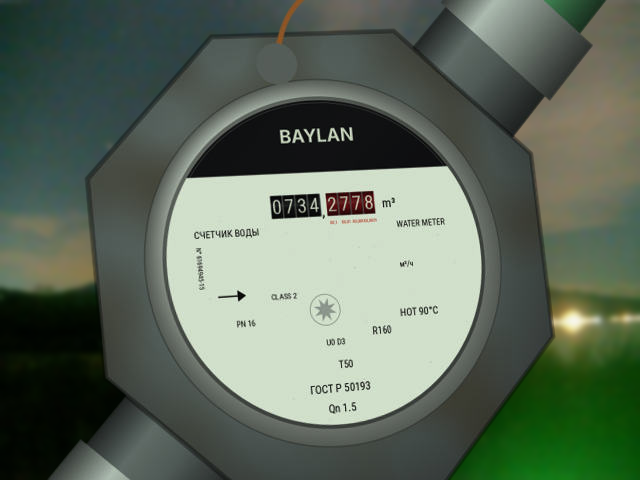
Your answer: 734.2778 m³
